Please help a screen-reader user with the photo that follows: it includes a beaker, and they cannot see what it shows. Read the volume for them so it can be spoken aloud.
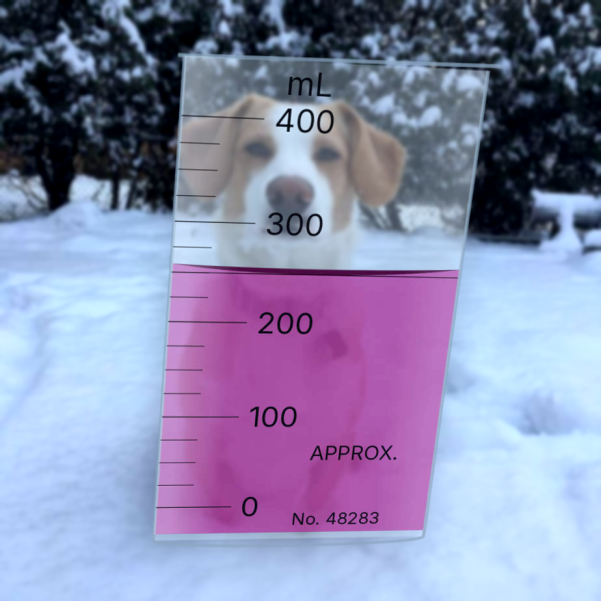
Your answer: 250 mL
